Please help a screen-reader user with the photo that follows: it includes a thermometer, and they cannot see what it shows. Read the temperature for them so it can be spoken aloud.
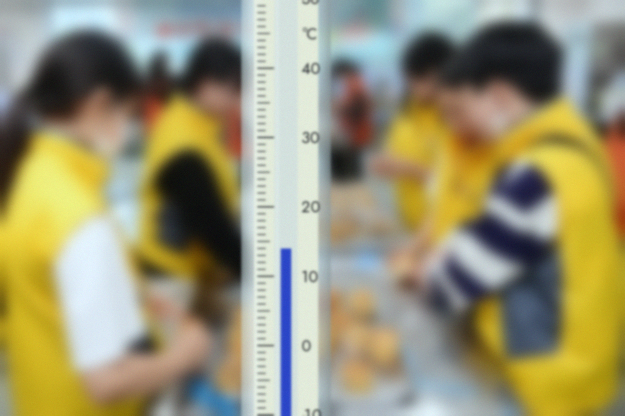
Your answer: 14 °C
